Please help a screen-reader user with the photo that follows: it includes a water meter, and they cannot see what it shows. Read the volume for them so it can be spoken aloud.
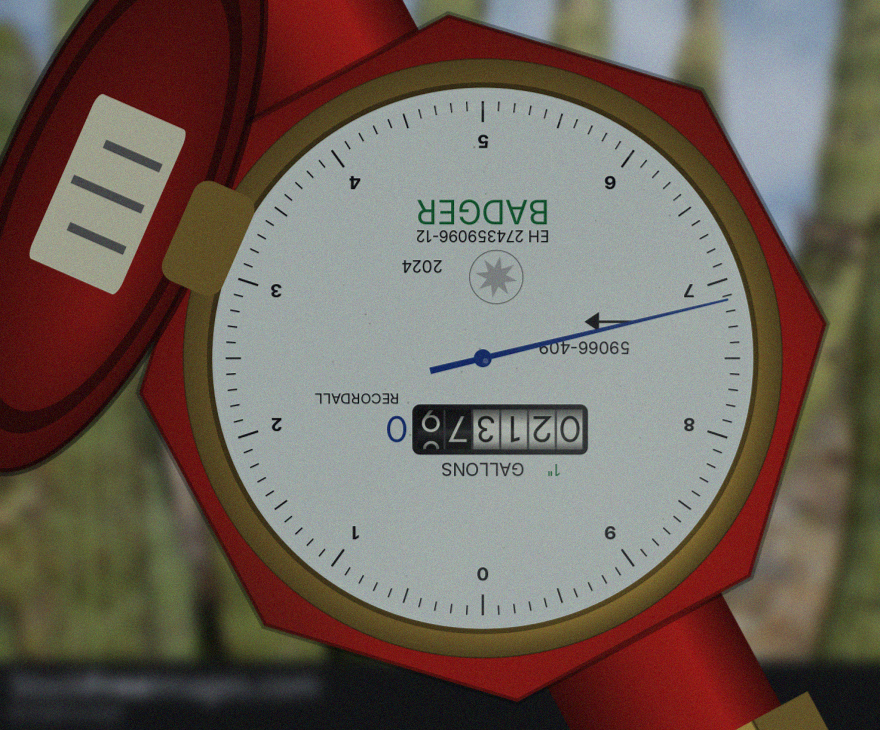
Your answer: 213787.1 gal
